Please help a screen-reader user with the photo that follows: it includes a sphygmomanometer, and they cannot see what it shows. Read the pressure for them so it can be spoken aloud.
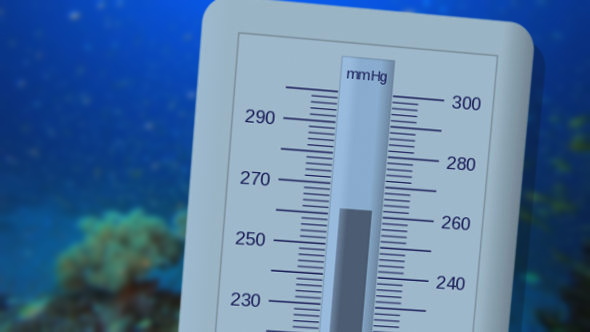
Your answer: 262 mmHg
